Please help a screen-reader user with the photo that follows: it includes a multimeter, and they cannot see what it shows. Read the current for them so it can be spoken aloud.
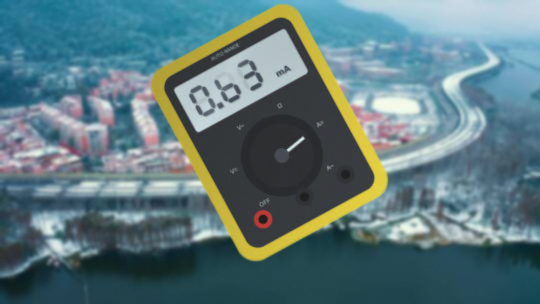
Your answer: 0.63 mA
